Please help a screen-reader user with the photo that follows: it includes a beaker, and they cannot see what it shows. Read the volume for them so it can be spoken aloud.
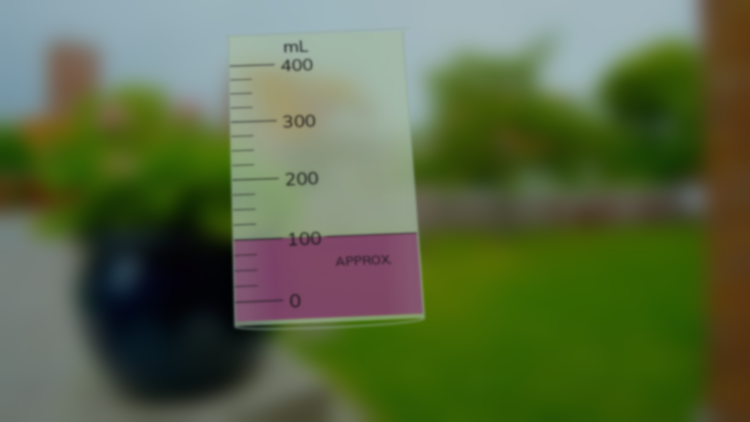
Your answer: 100 mL
